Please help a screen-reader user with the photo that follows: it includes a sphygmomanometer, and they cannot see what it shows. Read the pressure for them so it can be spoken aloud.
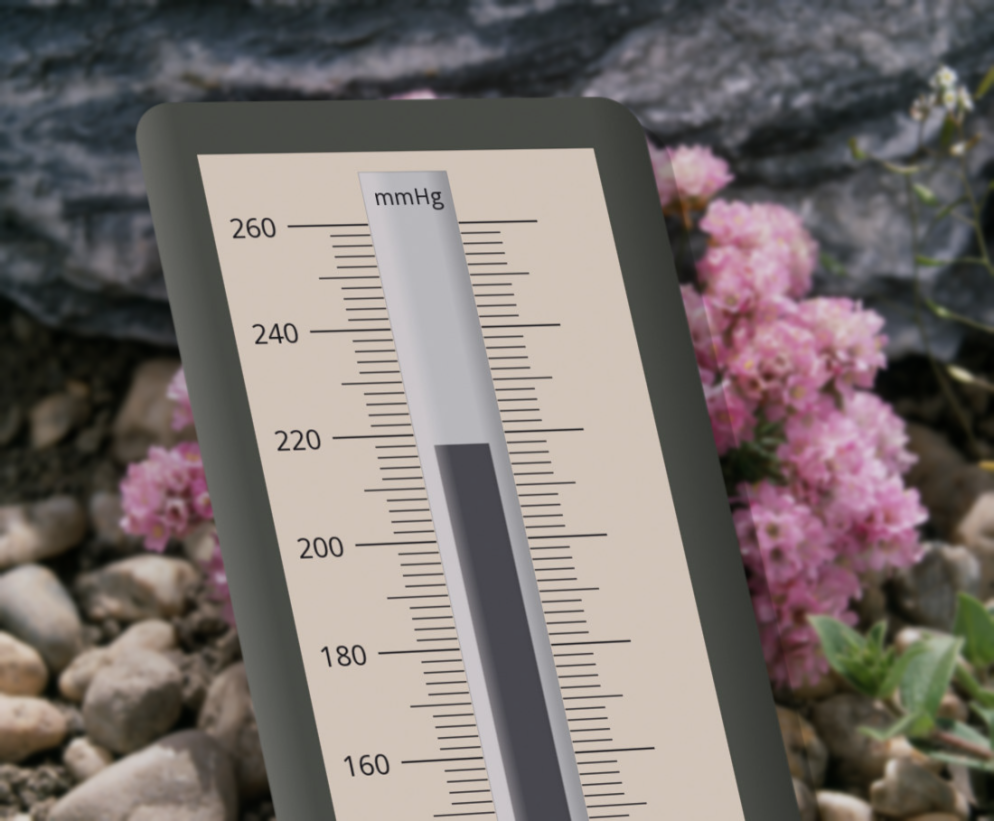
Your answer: 218 mmHg
